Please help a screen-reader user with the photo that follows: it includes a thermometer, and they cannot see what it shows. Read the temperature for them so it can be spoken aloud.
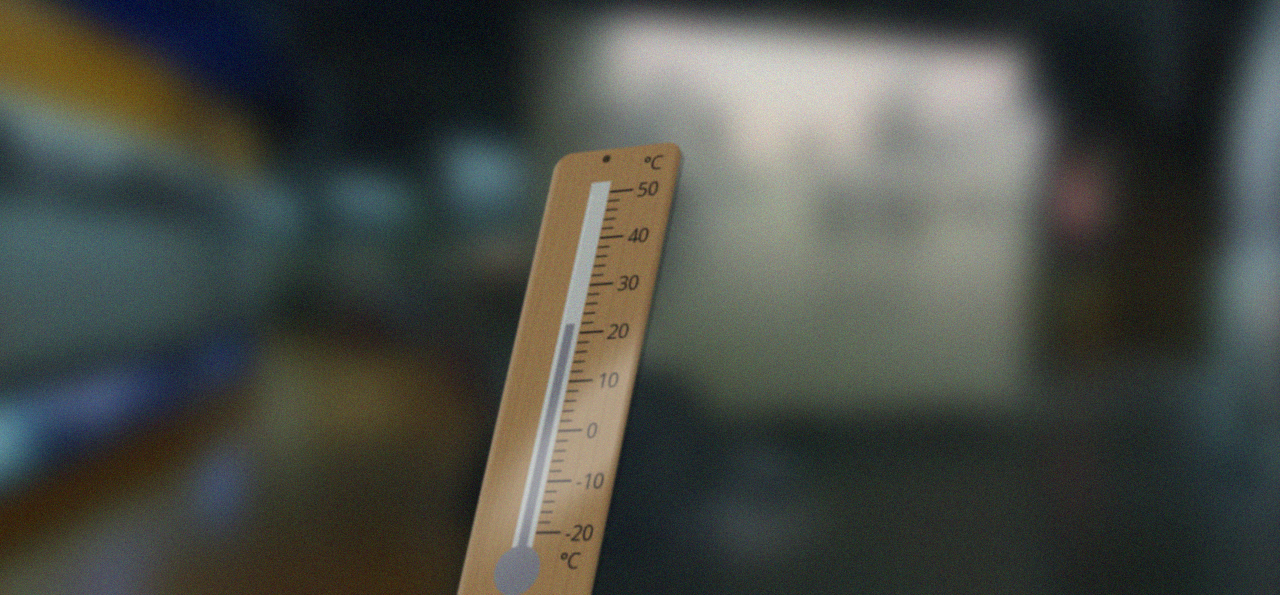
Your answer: 22 °C
